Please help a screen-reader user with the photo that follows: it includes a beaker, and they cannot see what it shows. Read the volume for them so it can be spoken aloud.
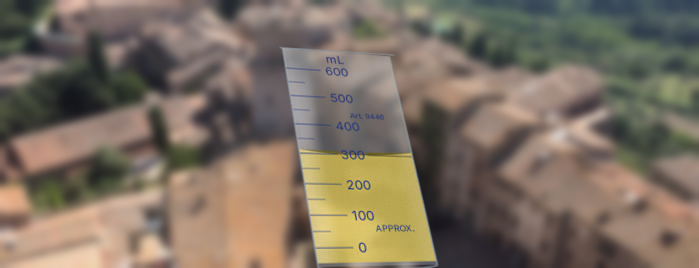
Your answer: 300 mL
